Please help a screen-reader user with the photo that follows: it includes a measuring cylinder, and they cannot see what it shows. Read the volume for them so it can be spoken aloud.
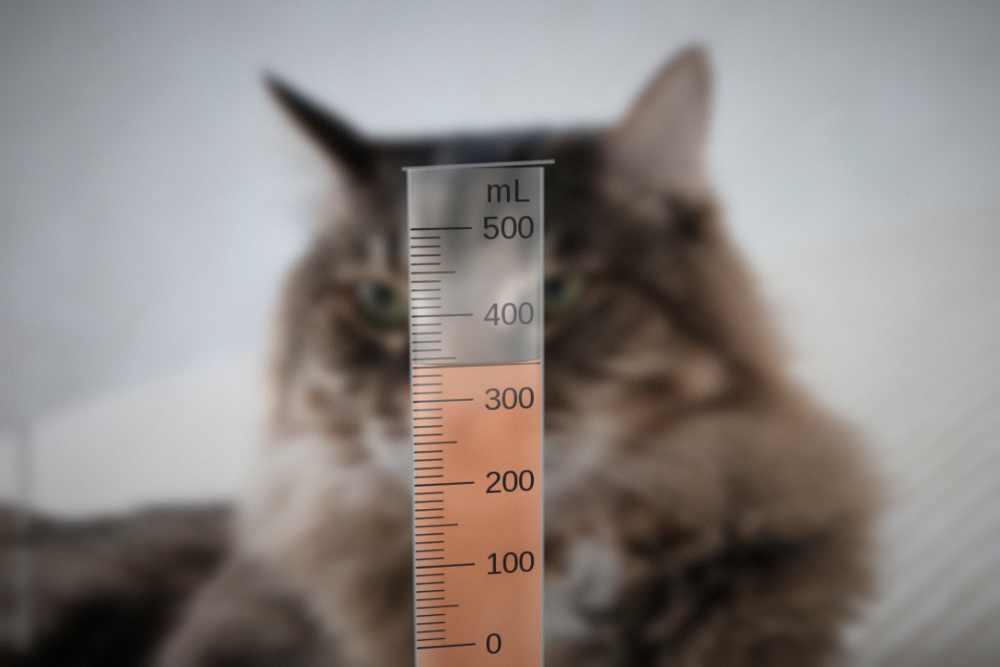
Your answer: 340 mL
